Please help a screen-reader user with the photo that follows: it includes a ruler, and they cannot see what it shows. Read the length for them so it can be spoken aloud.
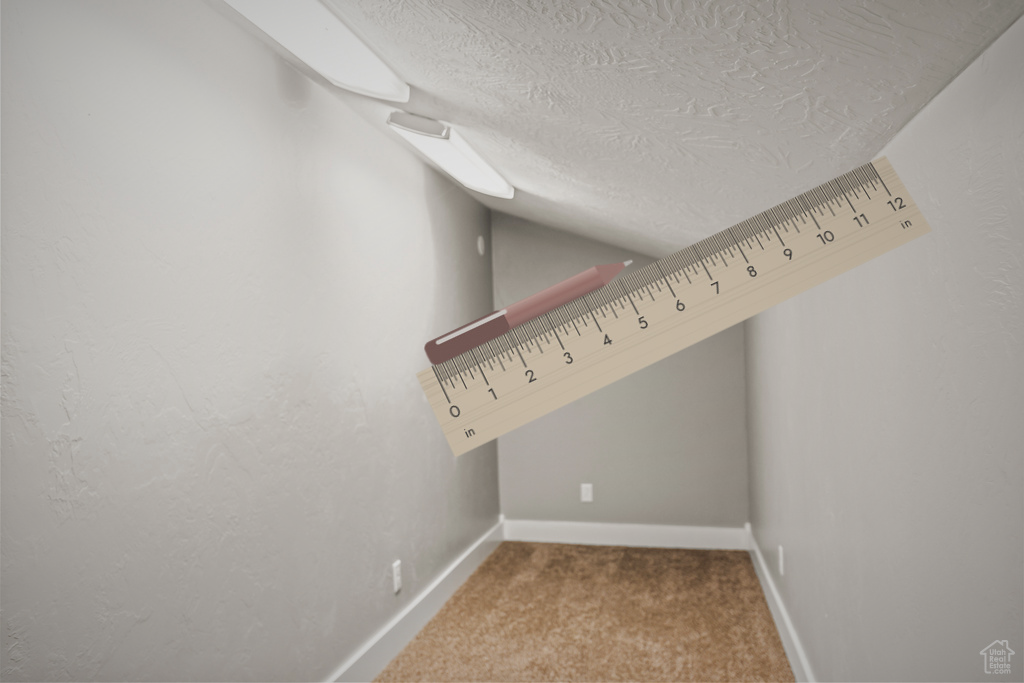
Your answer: 5.5 in
